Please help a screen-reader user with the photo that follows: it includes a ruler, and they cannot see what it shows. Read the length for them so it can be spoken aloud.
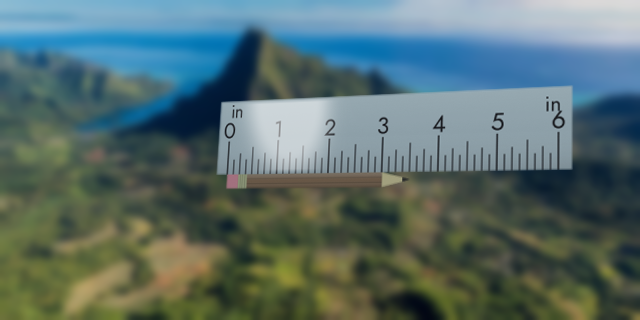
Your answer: 3.5 in
